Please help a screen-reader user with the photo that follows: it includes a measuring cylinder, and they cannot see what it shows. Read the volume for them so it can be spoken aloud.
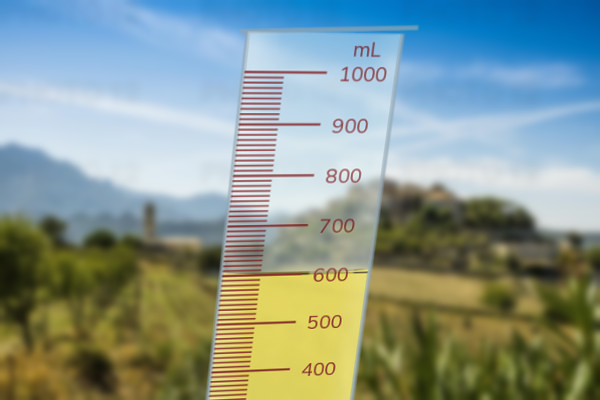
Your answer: 600 mL
